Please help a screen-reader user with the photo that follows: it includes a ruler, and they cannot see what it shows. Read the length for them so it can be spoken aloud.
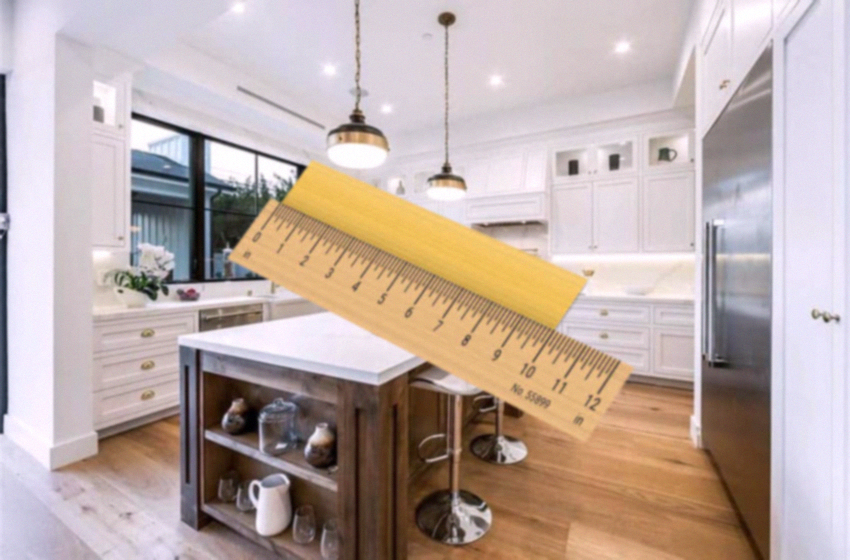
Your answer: 10 in
